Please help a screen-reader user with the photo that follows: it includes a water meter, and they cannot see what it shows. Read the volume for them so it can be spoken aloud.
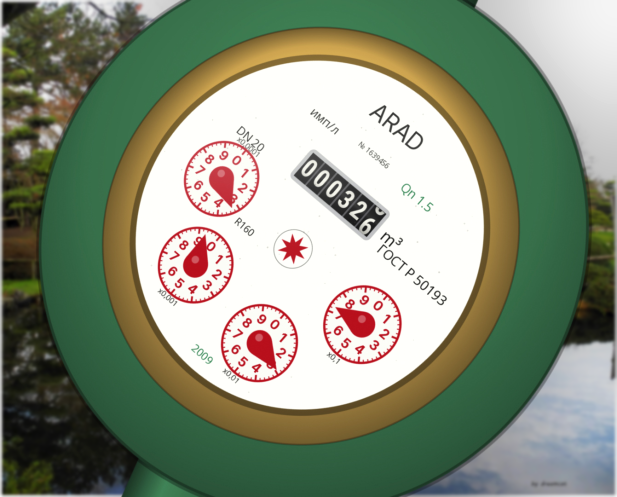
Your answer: 325.7293 m³
